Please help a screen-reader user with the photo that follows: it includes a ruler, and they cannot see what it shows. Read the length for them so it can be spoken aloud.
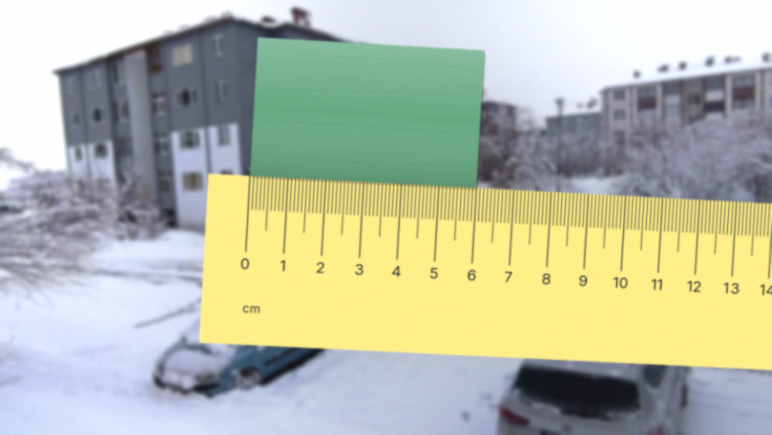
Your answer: 6 cm
